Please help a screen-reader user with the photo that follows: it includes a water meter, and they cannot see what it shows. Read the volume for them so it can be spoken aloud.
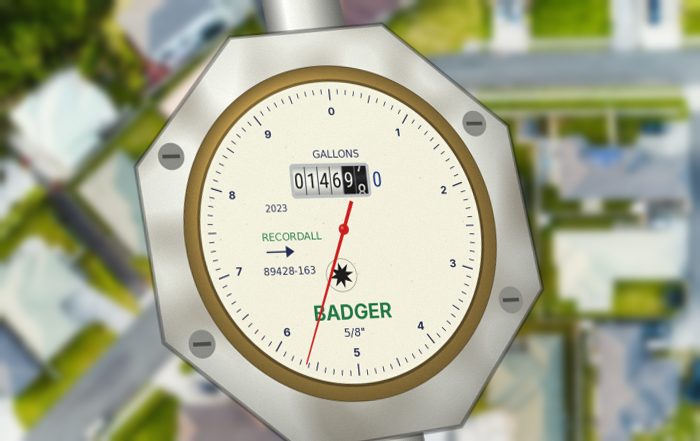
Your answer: 146975.6 gal
